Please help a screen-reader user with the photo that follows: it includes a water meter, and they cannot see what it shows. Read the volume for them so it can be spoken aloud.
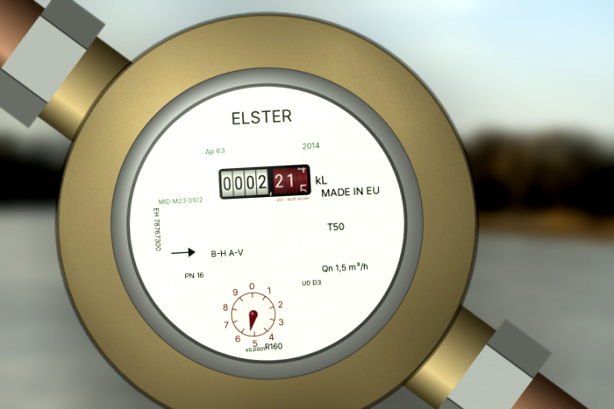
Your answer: 2.2145 kL
